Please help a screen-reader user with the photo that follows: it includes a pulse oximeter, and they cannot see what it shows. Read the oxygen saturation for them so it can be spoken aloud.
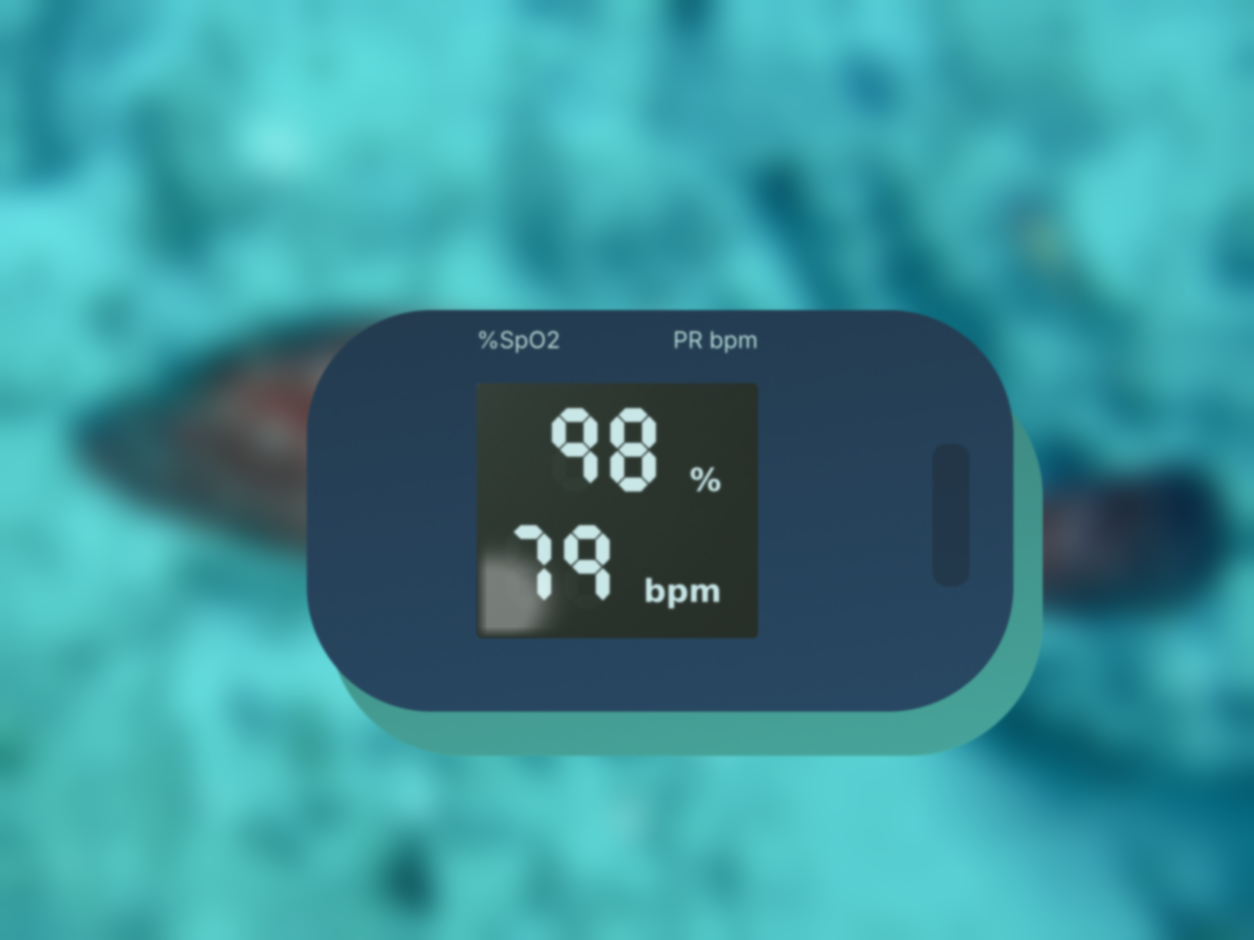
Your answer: 98 %
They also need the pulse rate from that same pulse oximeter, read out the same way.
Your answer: 79 bpm
